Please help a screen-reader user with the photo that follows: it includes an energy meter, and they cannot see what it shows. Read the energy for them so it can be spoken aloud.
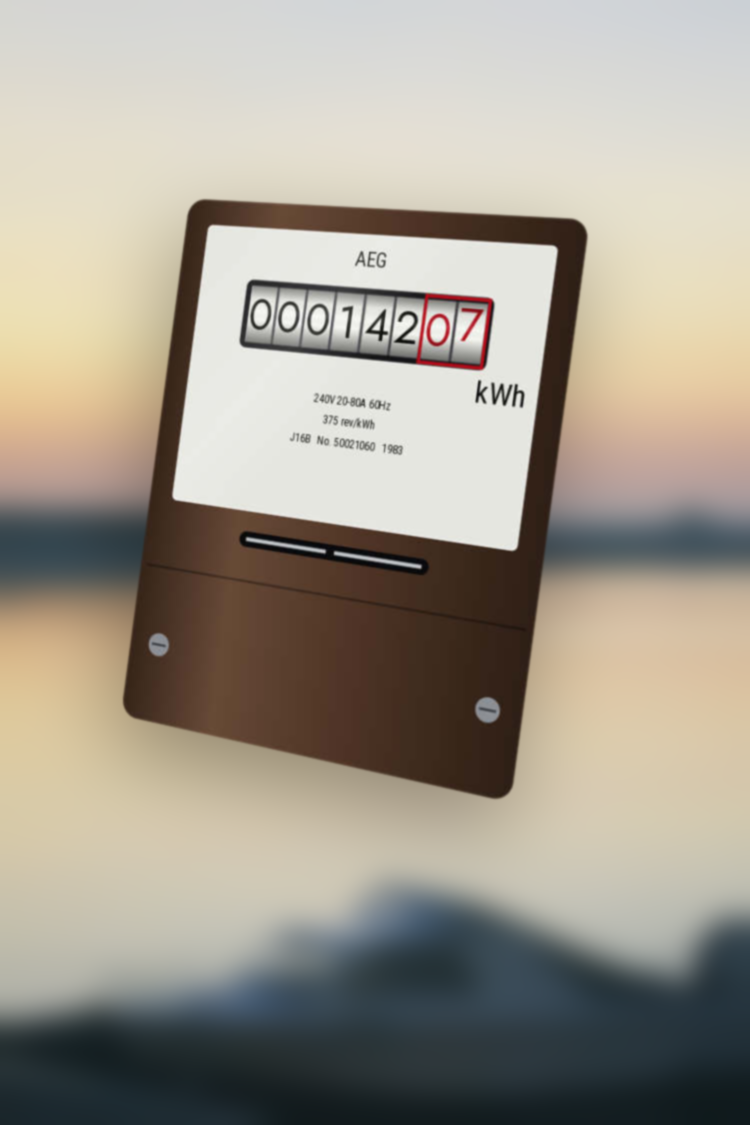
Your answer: 142.07 kWh
